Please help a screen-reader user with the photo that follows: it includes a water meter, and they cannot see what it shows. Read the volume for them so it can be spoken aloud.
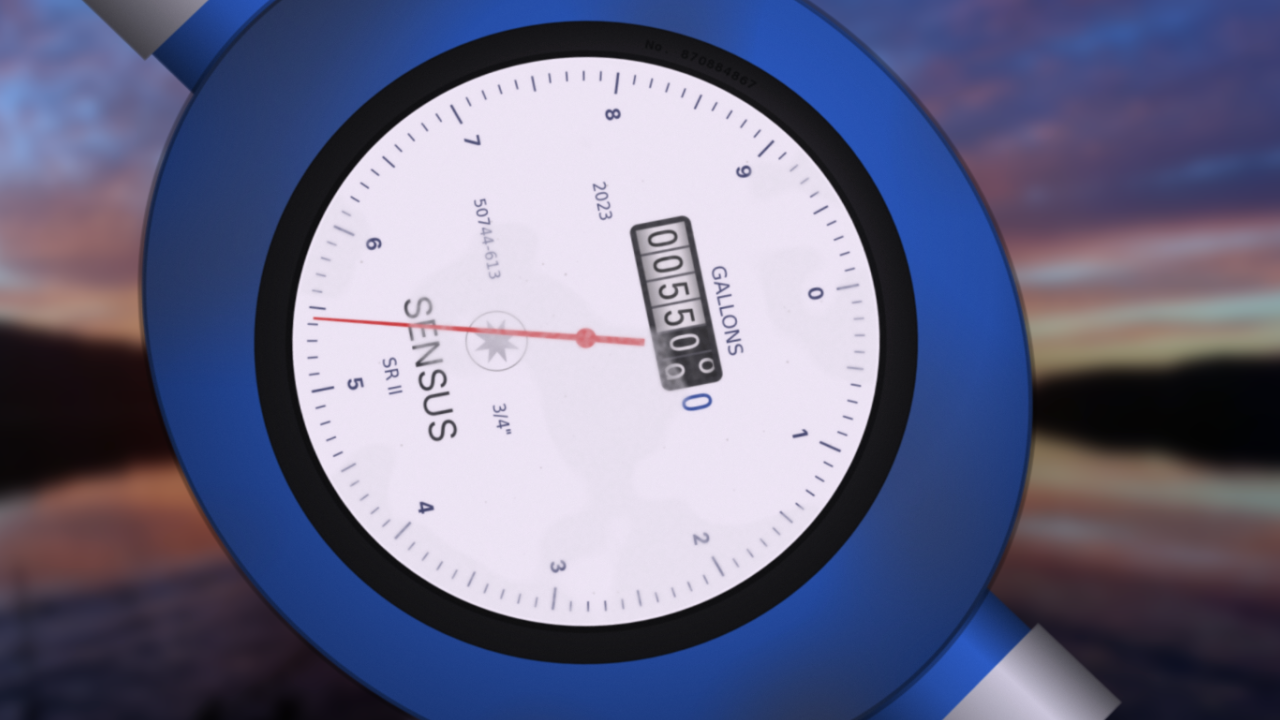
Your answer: 55085.4 gal
